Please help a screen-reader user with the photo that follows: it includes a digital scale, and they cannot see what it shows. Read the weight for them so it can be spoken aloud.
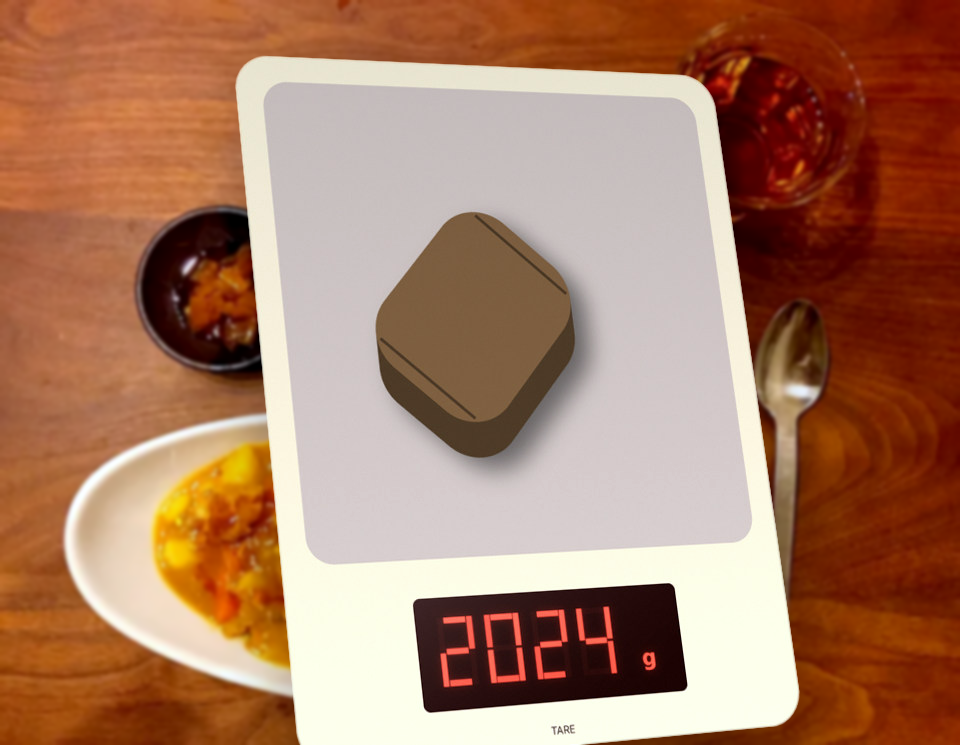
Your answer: 2024 g
